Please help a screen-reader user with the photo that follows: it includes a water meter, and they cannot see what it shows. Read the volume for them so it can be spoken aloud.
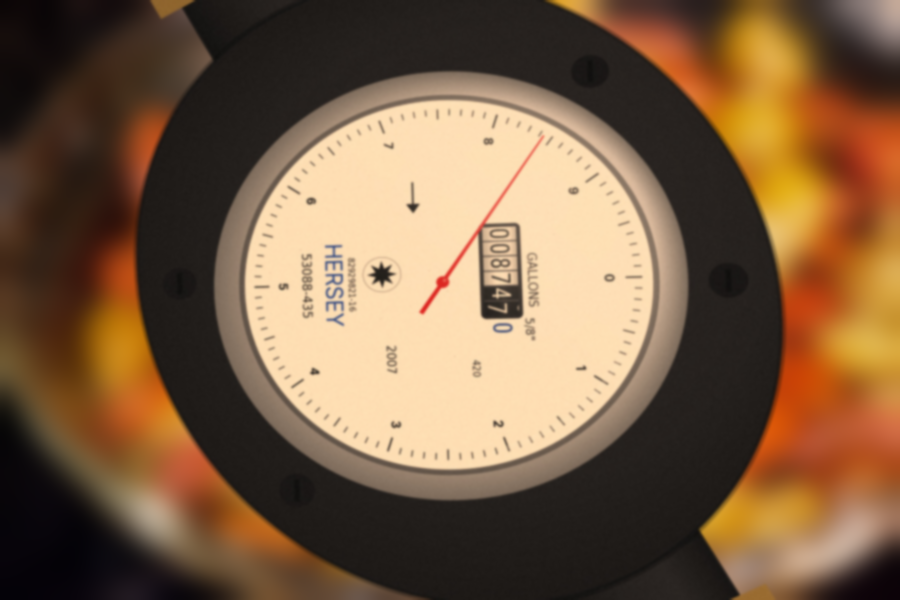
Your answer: 87468.4 gal
